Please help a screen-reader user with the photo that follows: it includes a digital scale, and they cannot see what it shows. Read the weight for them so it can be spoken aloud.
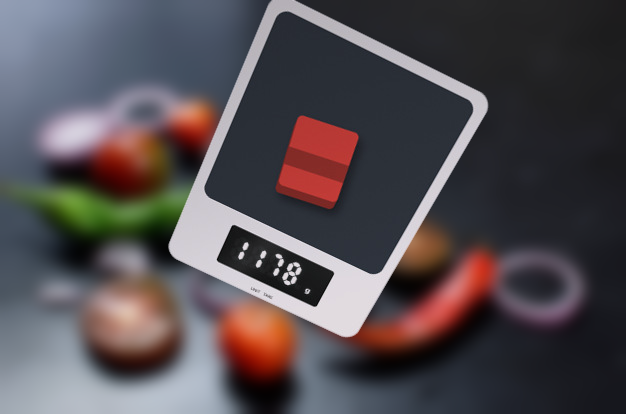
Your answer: 1178 g
